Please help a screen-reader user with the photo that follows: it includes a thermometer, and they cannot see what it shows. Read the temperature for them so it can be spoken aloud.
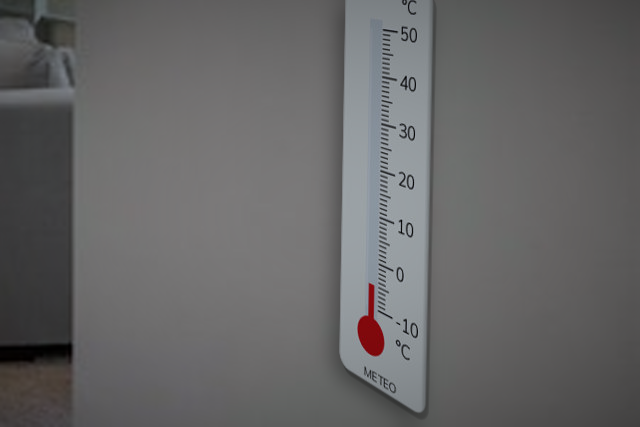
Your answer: -5 °C
